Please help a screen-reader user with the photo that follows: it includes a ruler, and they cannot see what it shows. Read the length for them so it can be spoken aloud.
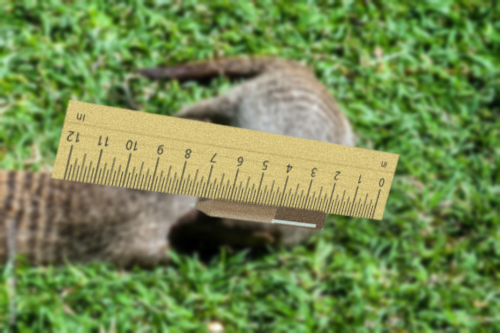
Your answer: 5.5 in
